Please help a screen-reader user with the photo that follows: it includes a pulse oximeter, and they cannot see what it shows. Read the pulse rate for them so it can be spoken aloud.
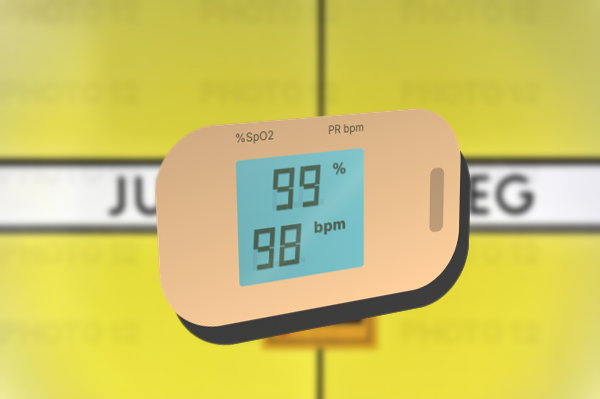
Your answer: 98 bpm
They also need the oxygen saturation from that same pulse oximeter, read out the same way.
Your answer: 99 %
